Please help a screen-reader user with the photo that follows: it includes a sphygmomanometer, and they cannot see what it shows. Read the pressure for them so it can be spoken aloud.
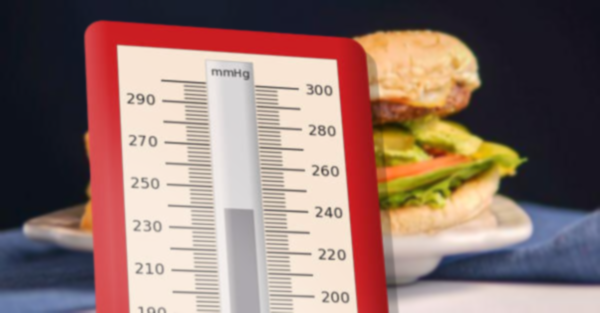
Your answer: 240 mmHg
